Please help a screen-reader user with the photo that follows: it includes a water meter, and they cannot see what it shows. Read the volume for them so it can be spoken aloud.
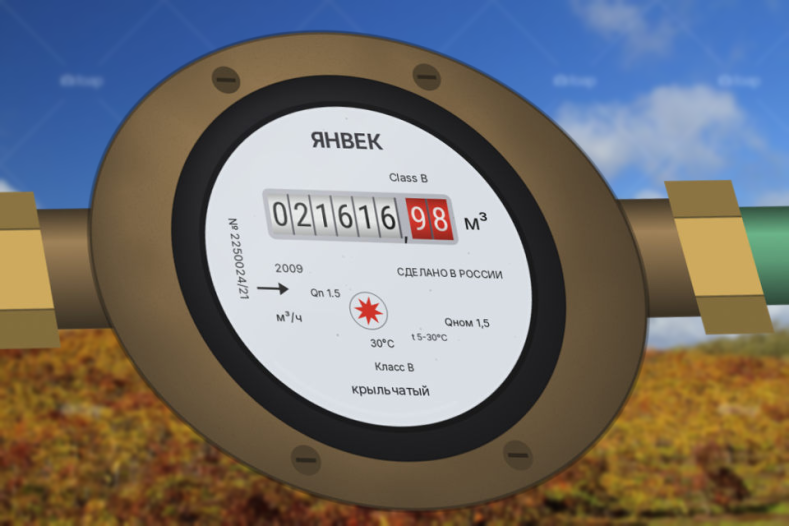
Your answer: 21616.98 m³
